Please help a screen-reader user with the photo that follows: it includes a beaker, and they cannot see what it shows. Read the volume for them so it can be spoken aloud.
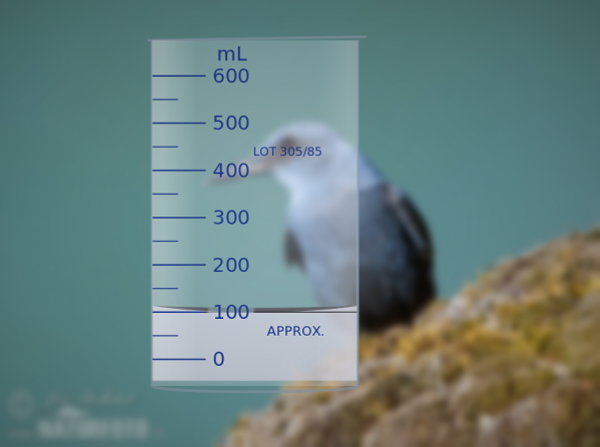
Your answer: 100 mL
